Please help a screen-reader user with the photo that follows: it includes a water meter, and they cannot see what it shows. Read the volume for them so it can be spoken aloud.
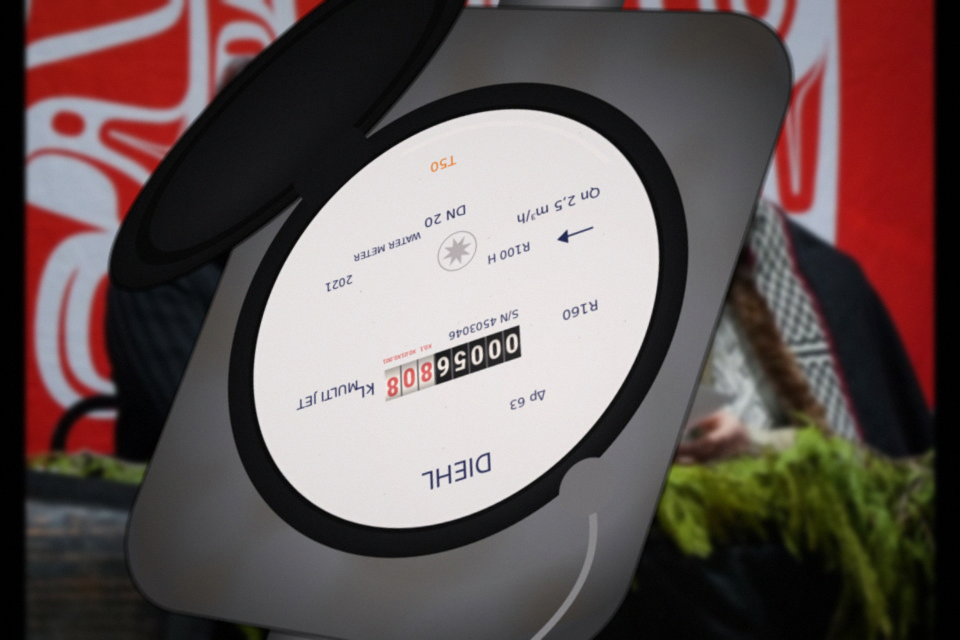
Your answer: 56.808 kL
